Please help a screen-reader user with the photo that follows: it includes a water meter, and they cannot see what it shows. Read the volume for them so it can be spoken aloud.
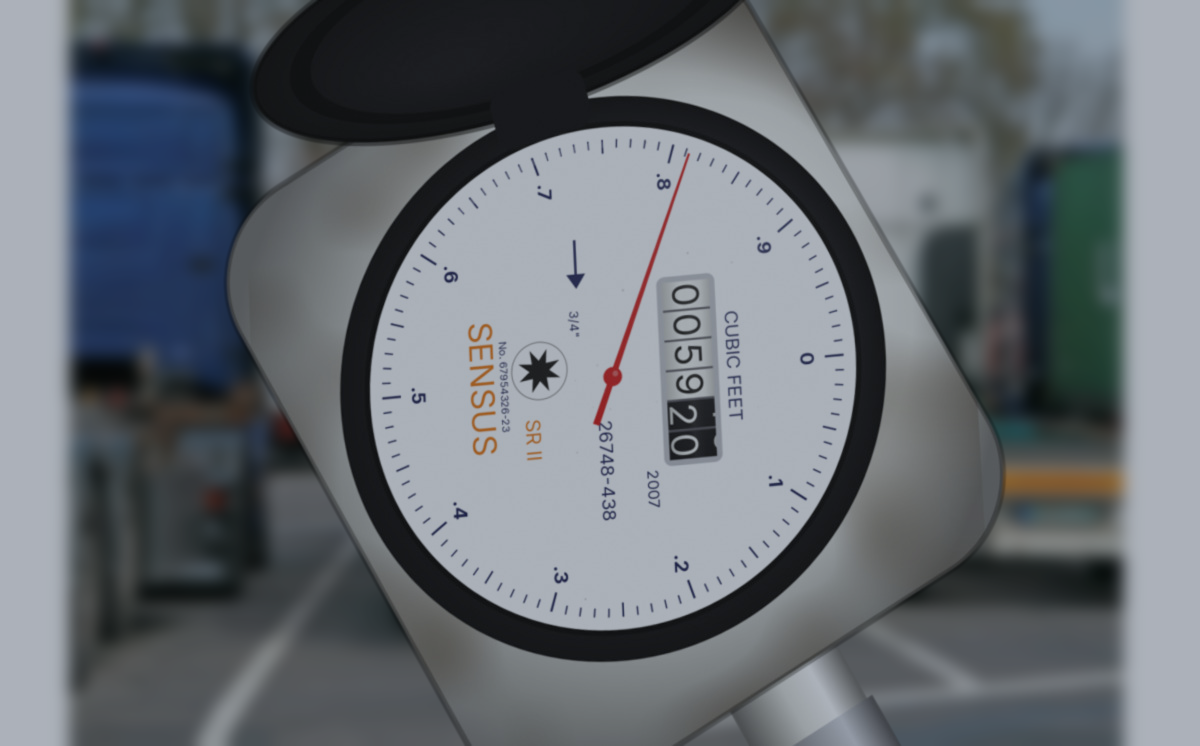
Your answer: 5919.81 ft³
